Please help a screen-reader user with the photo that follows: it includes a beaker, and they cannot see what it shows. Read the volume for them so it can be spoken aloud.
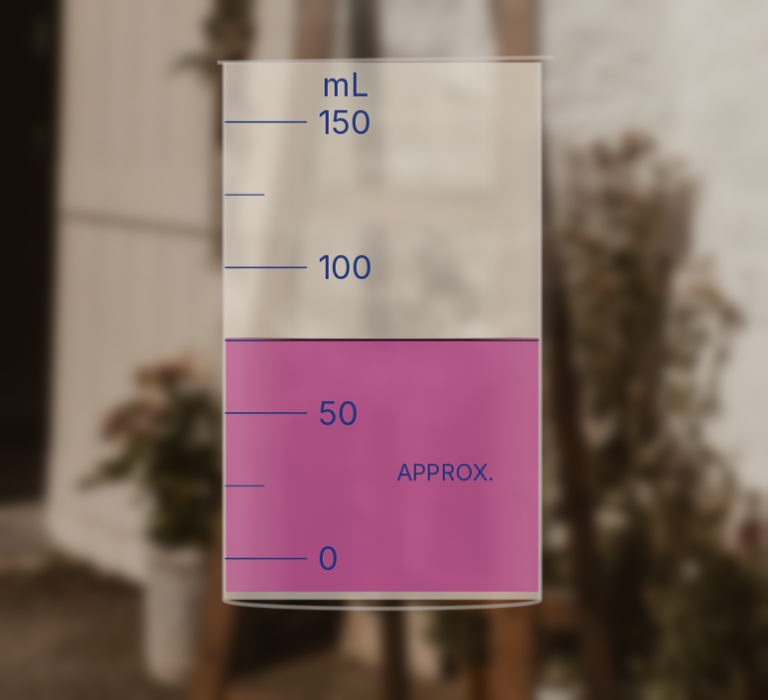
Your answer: 75 mL
